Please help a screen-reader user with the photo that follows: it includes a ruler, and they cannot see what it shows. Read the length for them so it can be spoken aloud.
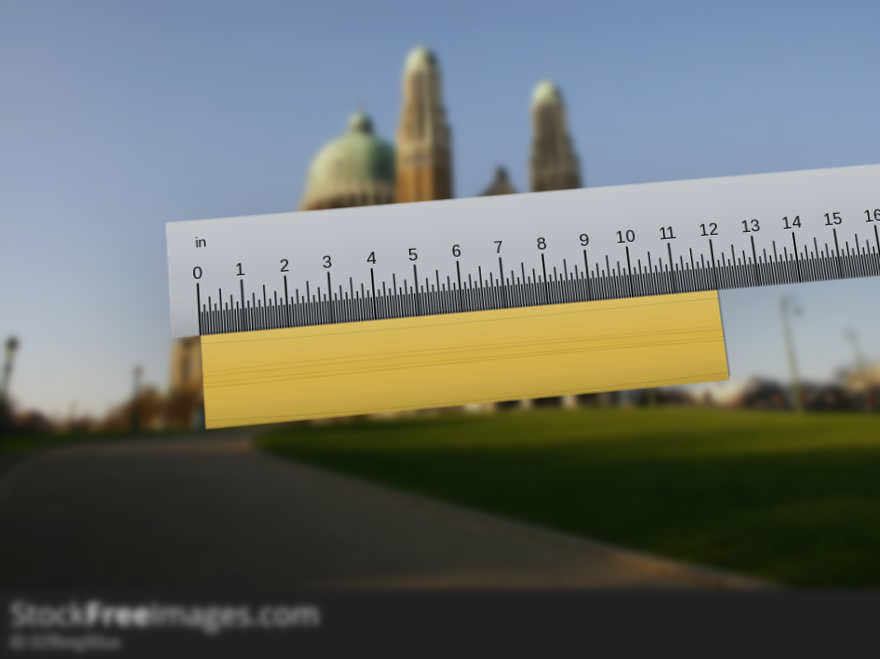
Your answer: 12 in
